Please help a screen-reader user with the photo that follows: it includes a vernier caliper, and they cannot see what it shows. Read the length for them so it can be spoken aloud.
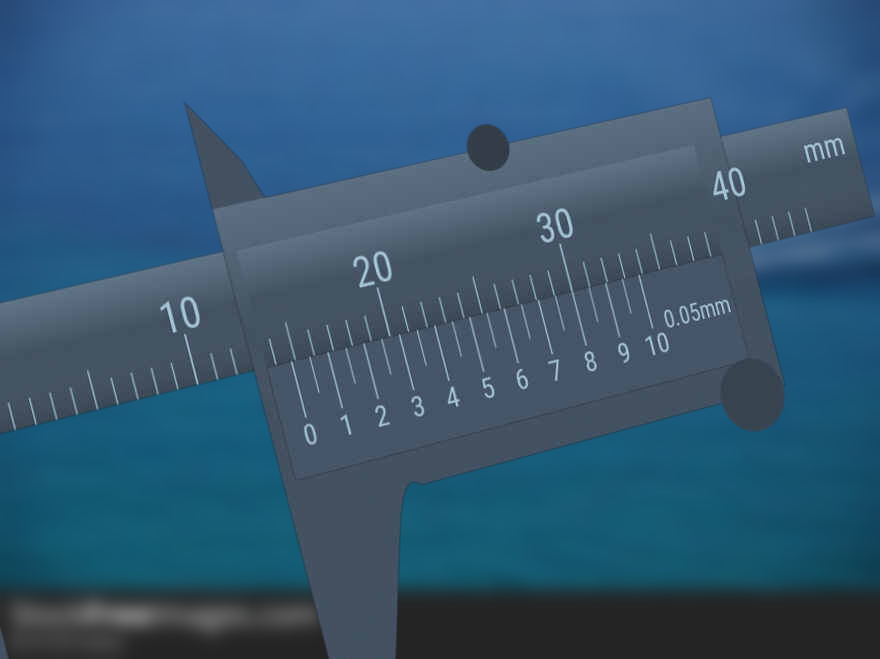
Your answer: 14.8 mm
